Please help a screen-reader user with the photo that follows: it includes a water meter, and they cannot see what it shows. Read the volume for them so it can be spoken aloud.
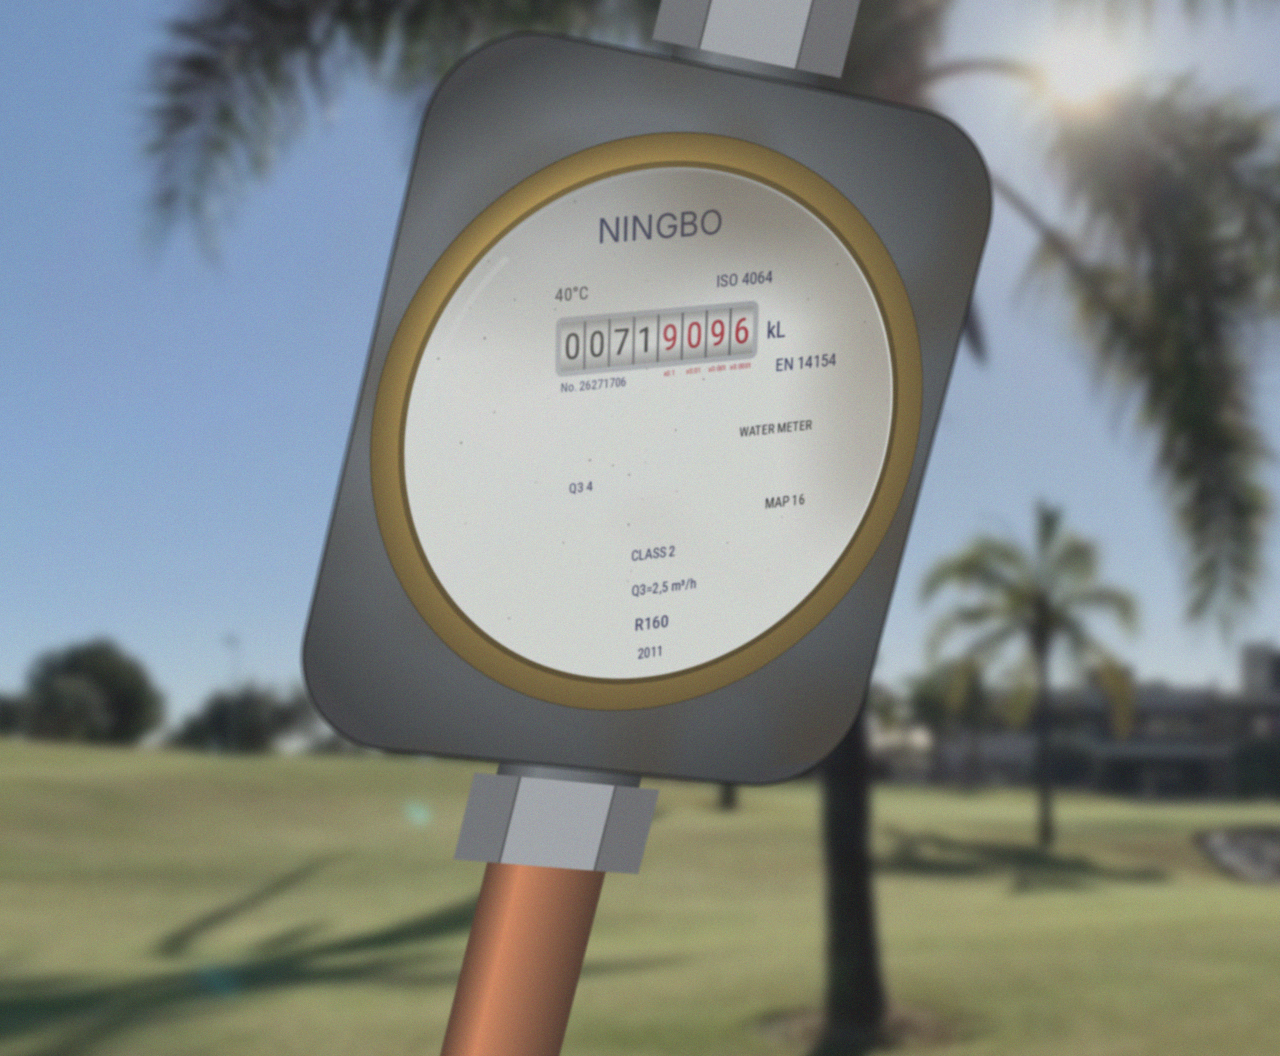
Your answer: 71.9096 kL
